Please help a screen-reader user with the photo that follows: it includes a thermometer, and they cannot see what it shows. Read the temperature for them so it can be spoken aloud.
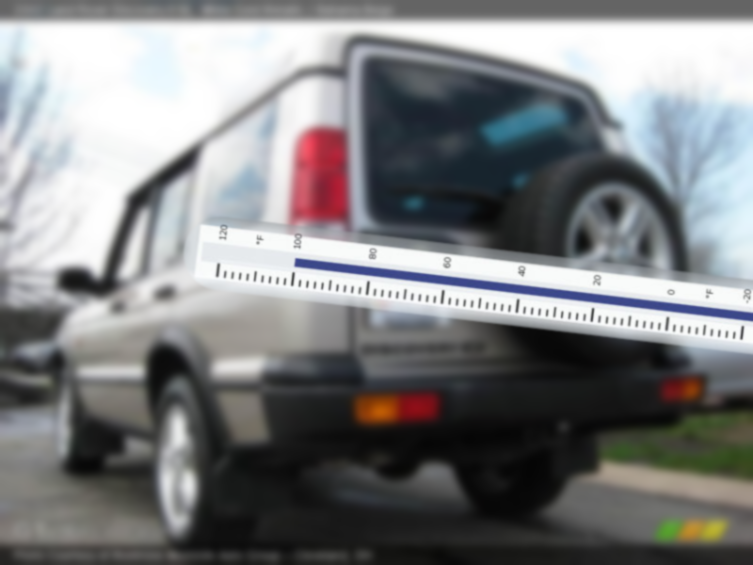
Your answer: 100 °F
